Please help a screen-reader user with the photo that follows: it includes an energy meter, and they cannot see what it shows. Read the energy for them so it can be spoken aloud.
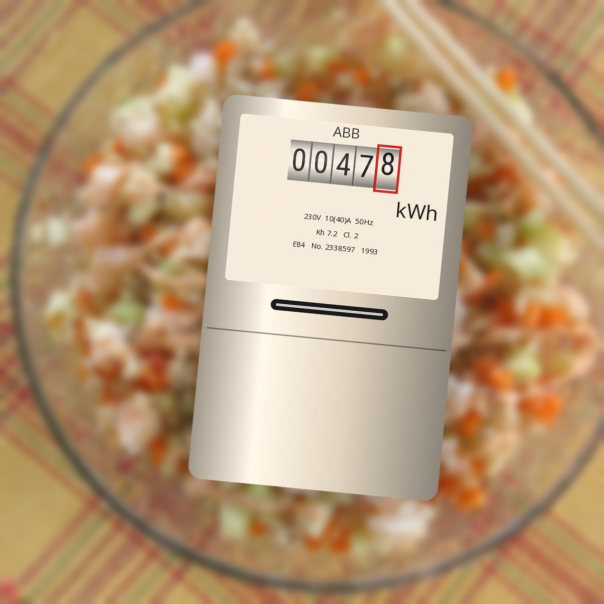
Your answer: 47.8 kWh
